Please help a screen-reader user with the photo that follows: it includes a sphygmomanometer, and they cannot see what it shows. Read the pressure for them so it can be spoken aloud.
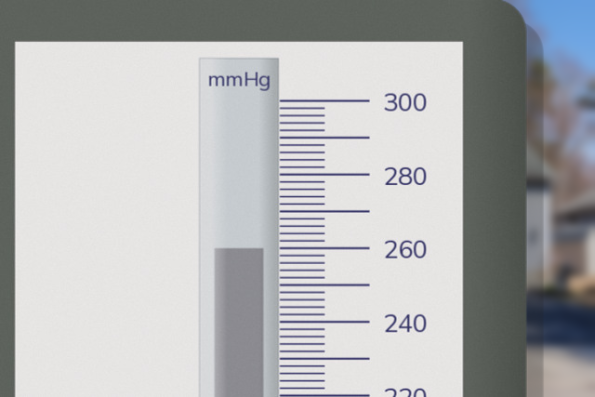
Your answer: 260 mmHg
